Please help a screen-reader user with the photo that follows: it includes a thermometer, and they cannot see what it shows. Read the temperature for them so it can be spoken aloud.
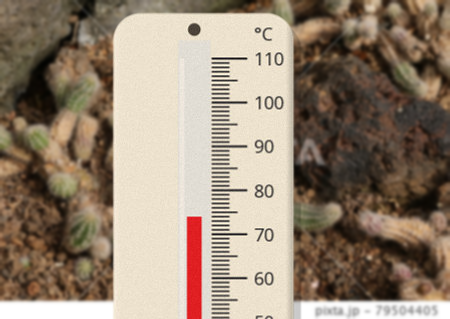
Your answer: 74 °C
